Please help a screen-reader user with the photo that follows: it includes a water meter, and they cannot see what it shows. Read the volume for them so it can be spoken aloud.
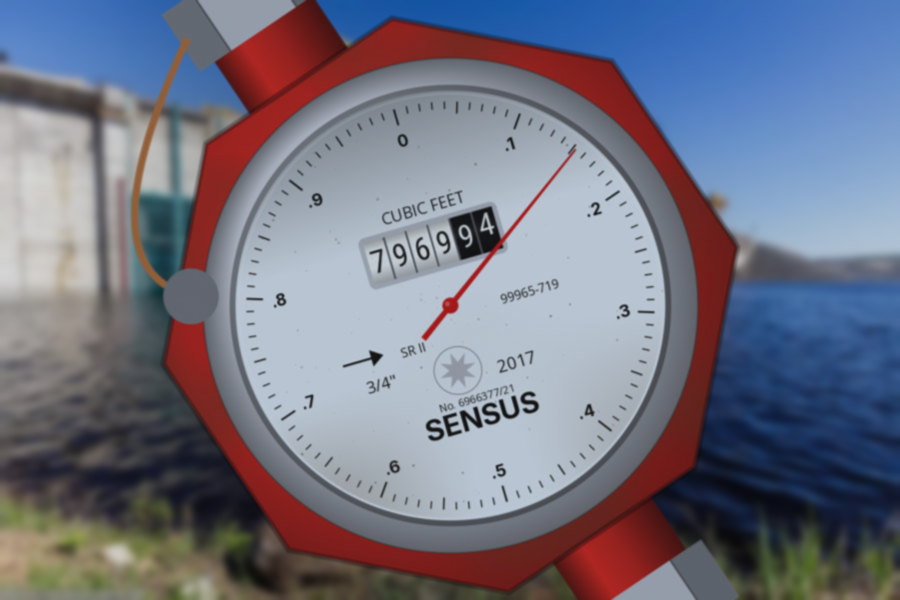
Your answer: 796994.15 ft³
